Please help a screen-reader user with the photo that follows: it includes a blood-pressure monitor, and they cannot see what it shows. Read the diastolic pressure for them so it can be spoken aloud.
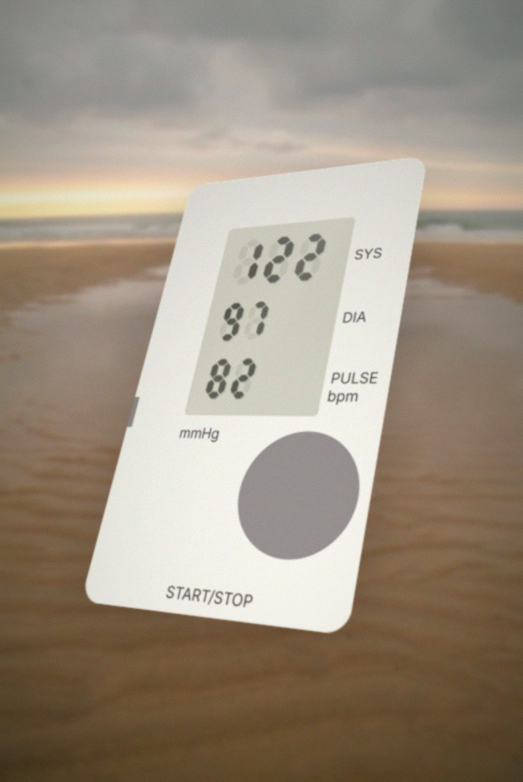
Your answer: 97 mmHg
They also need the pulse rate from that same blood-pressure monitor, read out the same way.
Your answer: 82 bpm
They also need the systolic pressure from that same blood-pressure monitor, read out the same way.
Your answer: 122 mmHg
